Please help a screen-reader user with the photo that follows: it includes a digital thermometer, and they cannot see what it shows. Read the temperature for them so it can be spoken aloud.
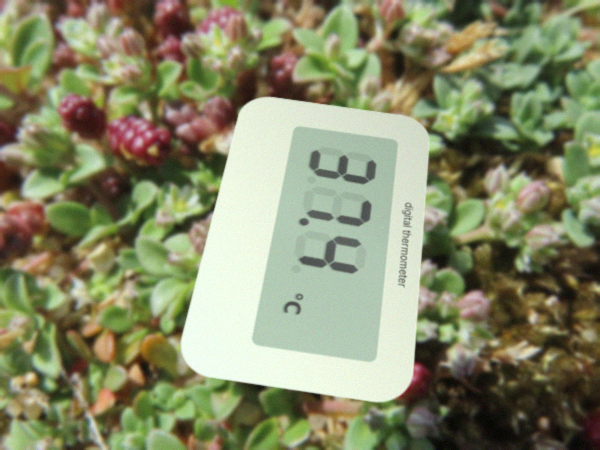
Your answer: 37.4 °C
